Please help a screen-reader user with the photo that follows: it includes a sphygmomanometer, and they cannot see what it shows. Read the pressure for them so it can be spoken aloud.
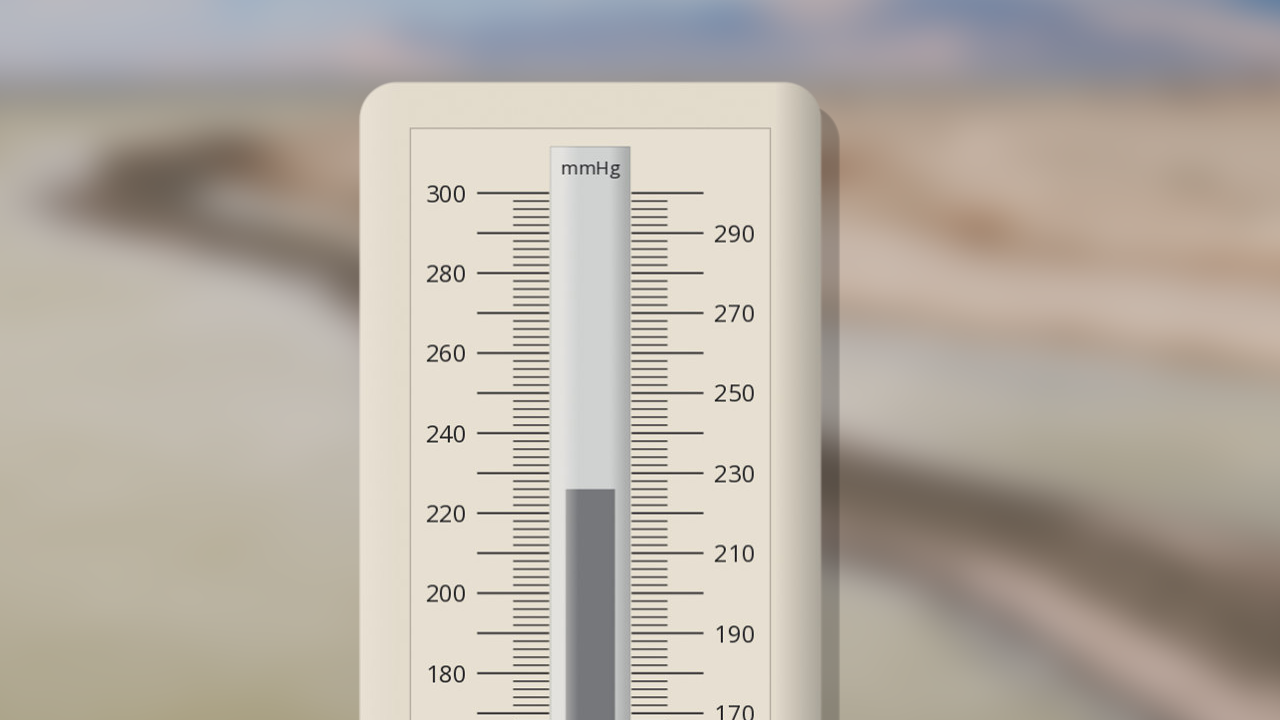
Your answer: 226 mmHg
